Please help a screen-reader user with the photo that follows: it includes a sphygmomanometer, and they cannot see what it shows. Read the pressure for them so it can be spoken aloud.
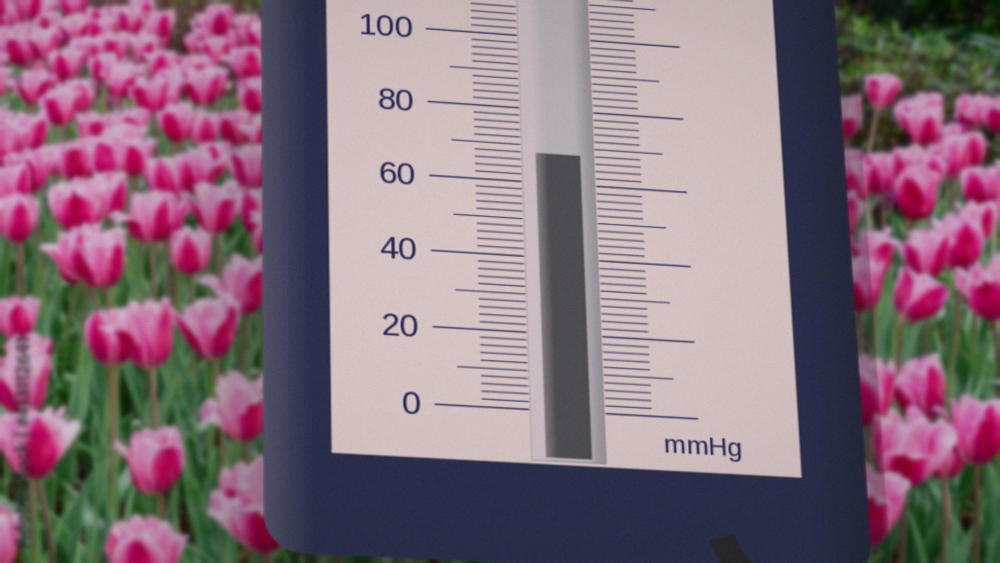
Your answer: 68 mmHg
